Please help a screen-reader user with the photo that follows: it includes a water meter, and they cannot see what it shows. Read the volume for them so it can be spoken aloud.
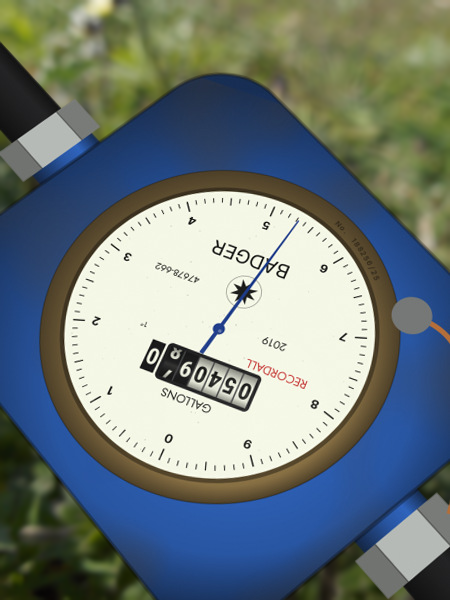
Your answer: 540975.3 gal
